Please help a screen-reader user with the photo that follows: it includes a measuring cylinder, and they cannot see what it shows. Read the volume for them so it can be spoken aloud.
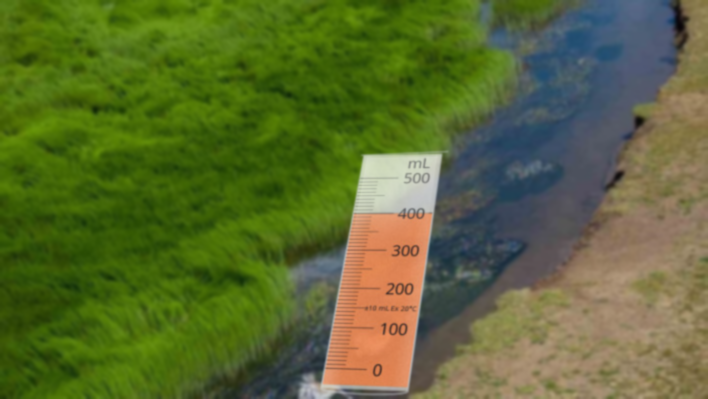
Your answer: 400 mL
